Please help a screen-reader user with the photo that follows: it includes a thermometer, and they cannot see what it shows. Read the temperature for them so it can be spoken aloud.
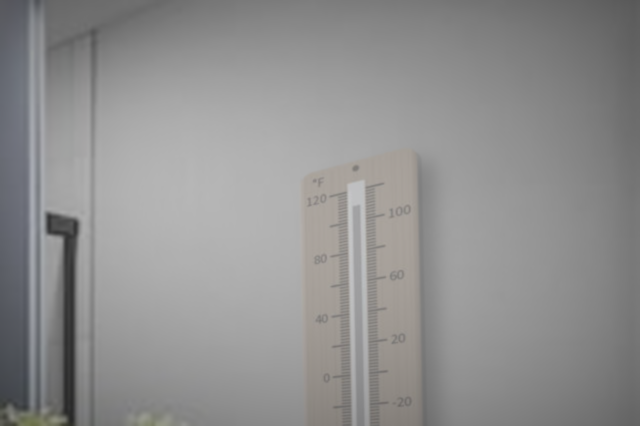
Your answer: 110 °F
